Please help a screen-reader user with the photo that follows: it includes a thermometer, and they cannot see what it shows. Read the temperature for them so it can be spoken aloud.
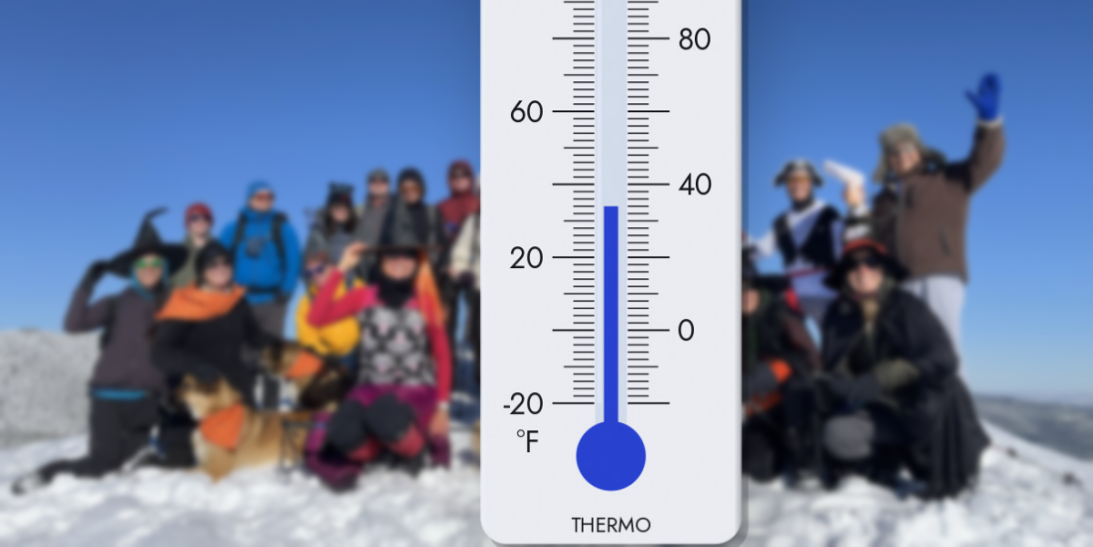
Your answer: 34 °F
